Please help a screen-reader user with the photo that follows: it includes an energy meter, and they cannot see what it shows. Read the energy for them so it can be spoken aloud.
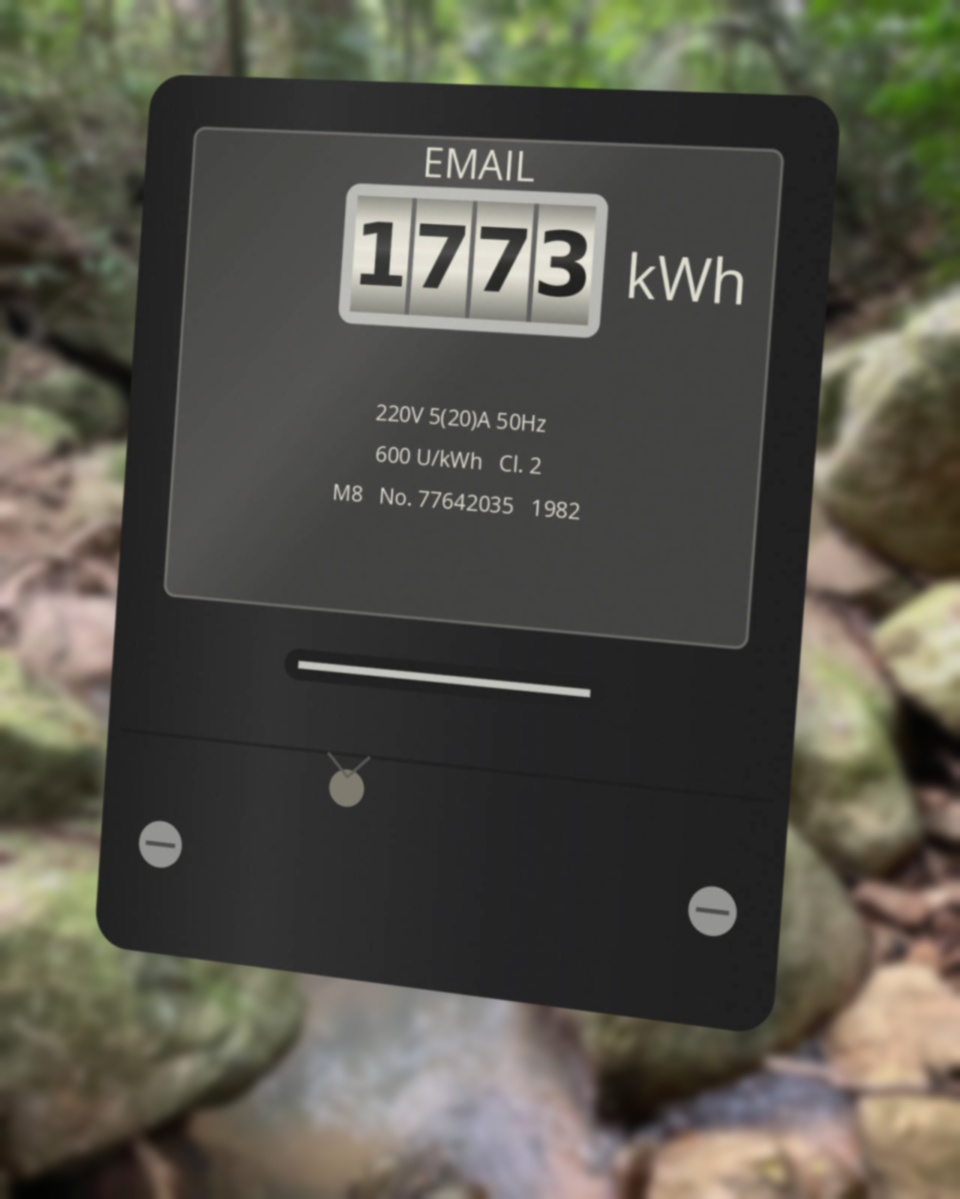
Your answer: 1773 kWh
